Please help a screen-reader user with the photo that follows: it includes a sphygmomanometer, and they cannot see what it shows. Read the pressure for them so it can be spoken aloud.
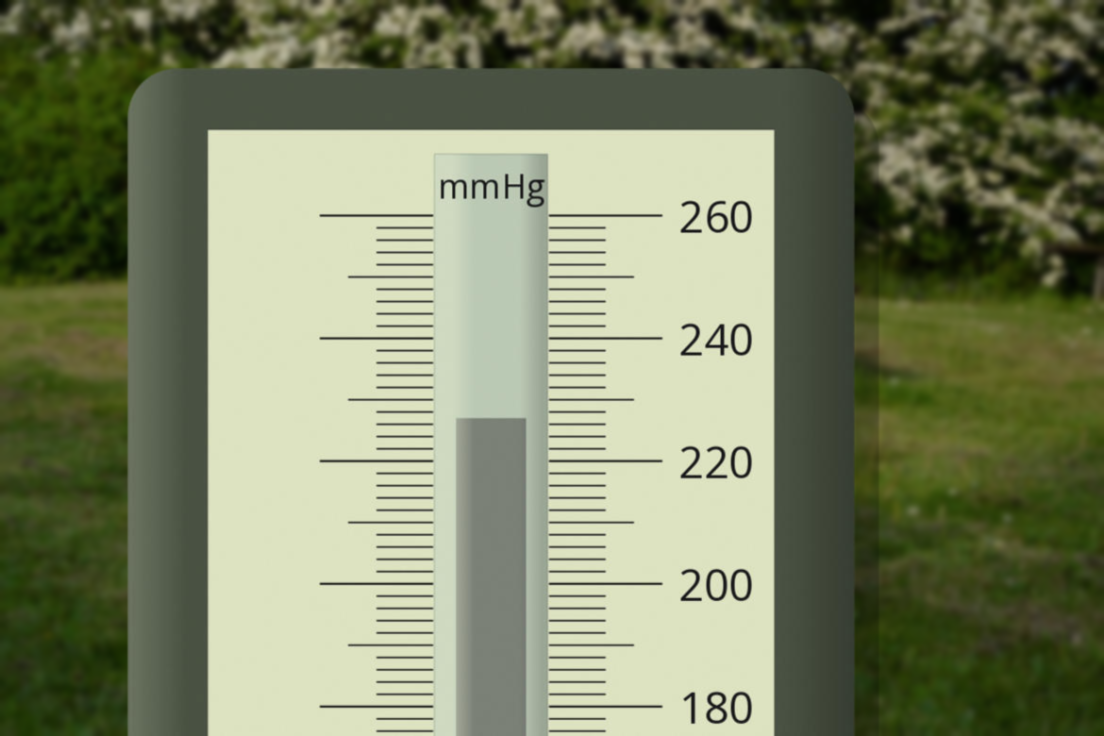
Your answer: 227 mmHg
